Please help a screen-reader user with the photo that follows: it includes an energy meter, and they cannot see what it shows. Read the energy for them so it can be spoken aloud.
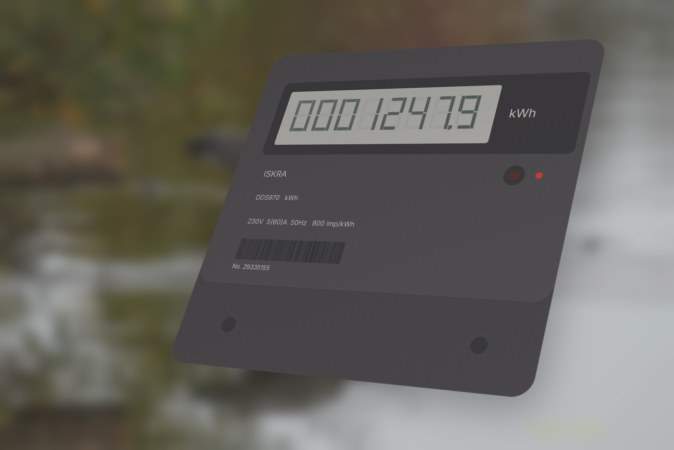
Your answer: 1247.9 kWh
